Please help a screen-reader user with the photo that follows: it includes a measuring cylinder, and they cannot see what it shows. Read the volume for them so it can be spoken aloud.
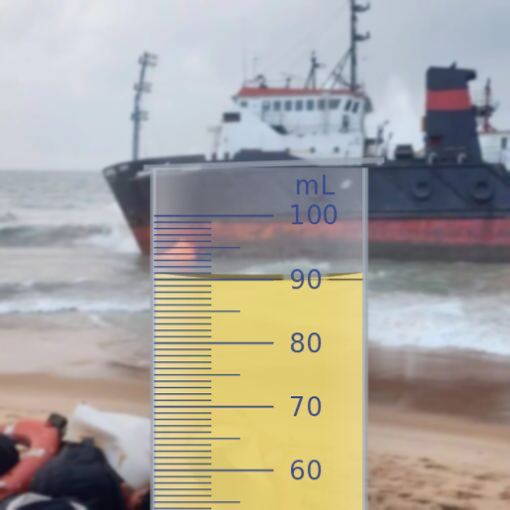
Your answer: 90 mL
